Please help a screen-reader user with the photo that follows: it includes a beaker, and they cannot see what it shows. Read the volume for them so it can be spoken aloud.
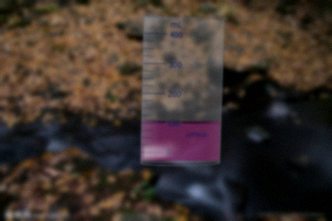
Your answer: 100 mL
